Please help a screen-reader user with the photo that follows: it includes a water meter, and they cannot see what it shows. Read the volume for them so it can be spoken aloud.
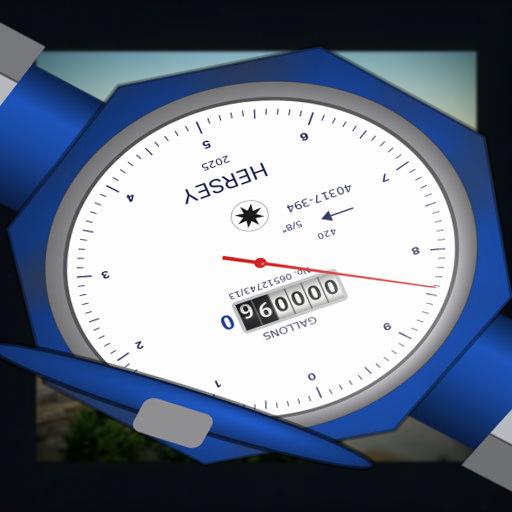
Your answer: 958.4 gal
